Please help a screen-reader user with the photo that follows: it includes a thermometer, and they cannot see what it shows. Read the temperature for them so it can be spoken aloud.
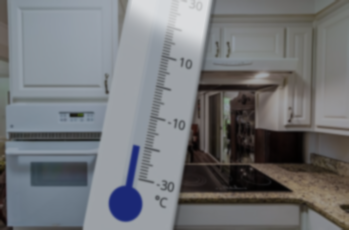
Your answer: -20 °C
